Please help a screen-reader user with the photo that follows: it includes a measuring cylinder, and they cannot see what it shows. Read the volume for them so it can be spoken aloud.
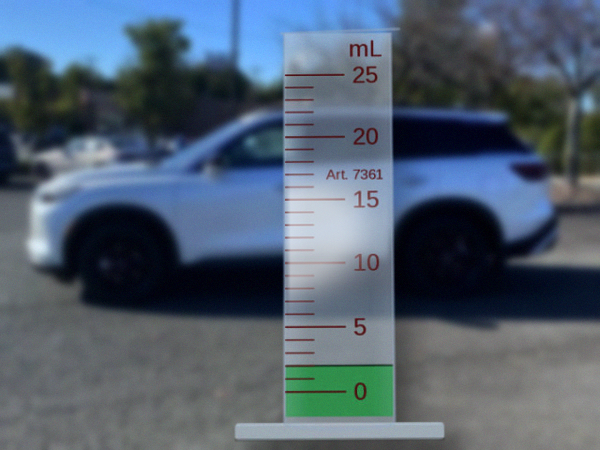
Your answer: 2 mL
